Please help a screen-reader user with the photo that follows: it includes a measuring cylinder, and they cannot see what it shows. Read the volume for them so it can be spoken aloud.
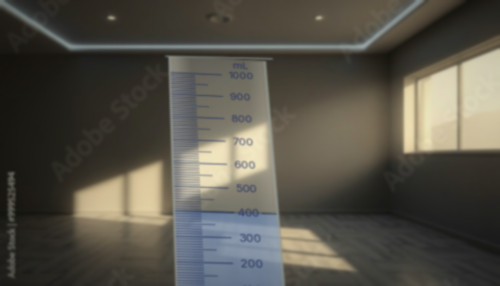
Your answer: 400 mL
